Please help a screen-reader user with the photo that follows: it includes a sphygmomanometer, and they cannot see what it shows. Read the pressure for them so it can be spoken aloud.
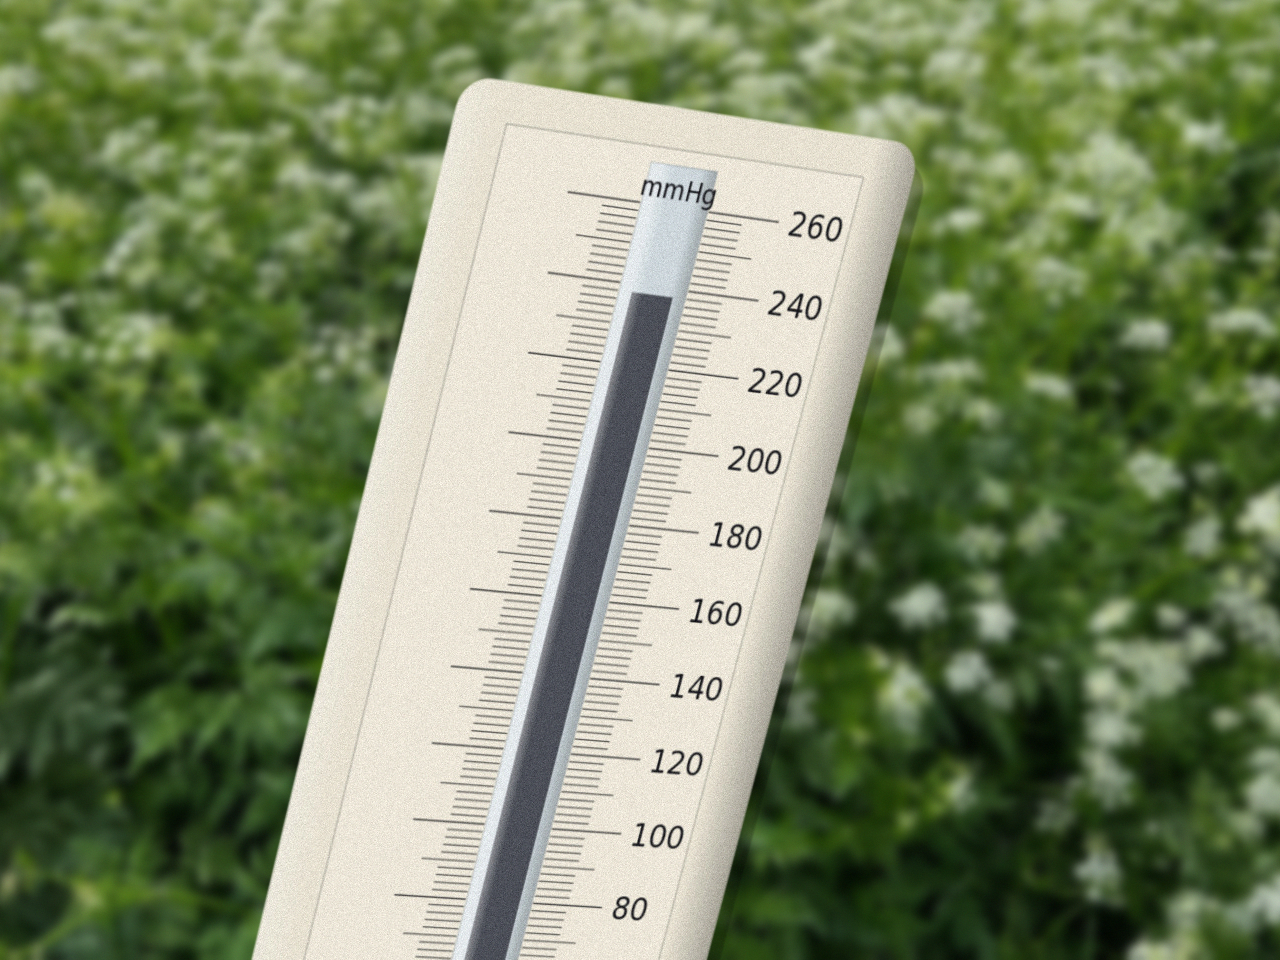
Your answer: 238 mmHg
